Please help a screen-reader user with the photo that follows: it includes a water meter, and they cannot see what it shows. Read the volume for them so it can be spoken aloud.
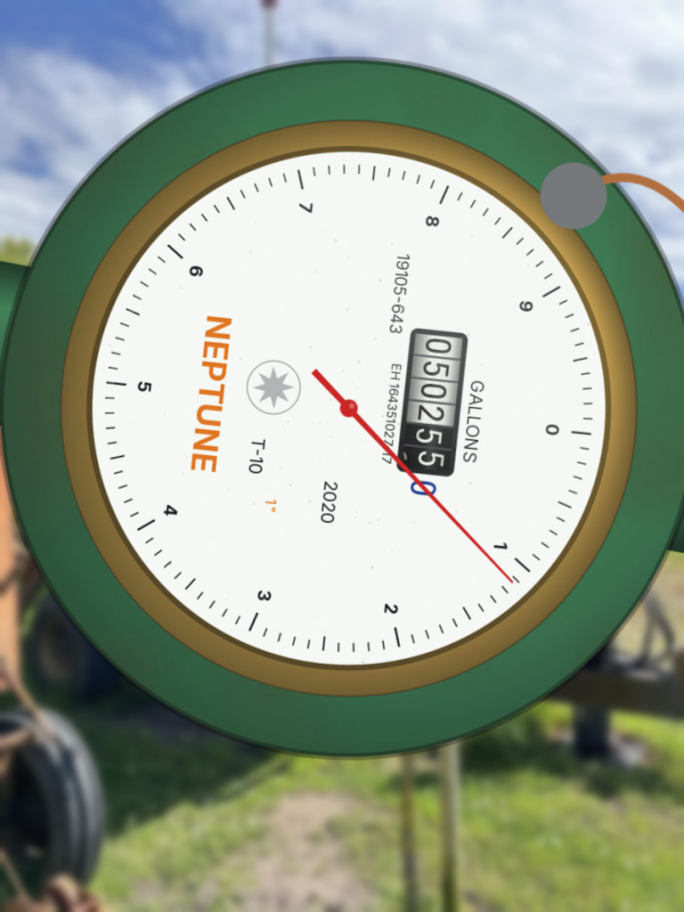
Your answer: 502551.1 gal
